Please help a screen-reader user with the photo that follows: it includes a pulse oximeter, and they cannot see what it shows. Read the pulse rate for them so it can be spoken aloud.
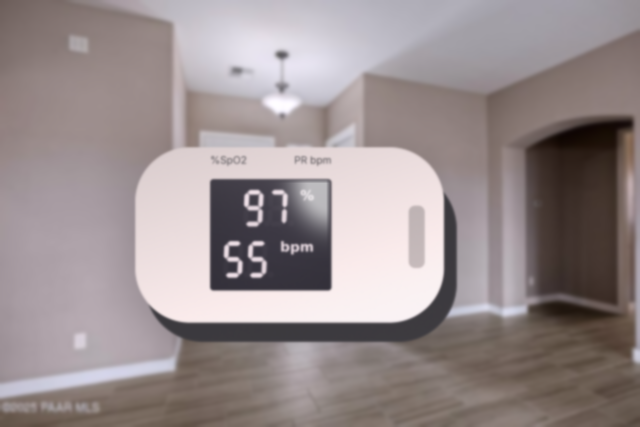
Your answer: 55 bpm
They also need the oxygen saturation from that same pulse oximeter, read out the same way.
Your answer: 97 %
